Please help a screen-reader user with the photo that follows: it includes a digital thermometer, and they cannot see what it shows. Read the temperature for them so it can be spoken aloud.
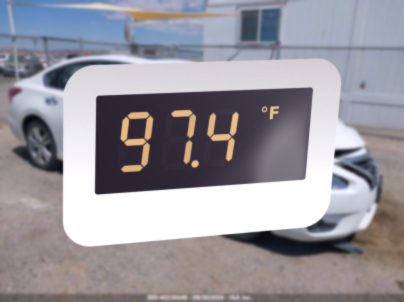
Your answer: 97.4 °F
